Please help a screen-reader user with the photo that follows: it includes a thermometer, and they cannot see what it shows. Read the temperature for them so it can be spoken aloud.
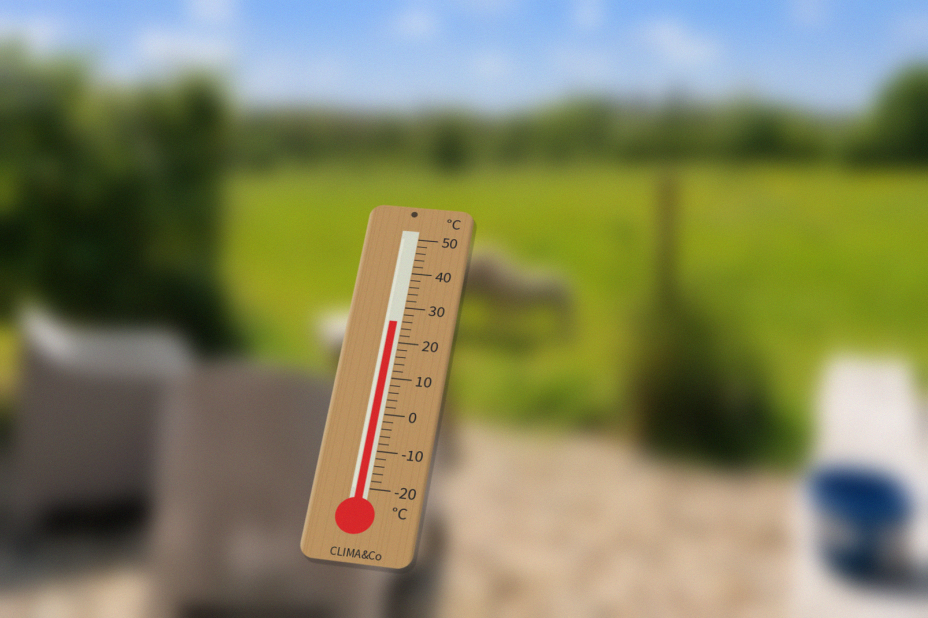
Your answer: 26 °C
